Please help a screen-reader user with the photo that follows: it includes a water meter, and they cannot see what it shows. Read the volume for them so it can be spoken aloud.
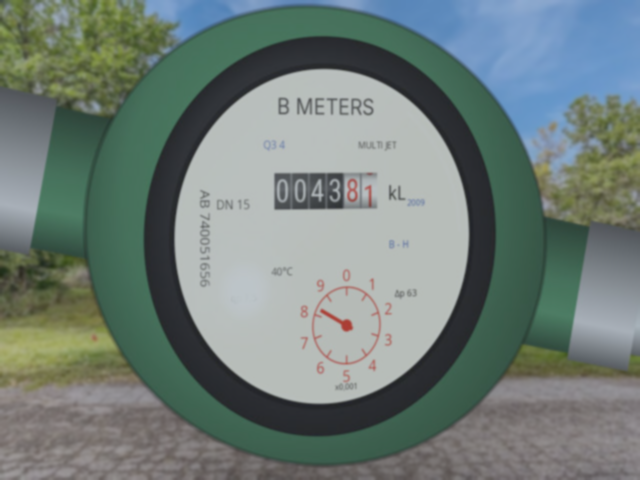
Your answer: 43.808 kL
